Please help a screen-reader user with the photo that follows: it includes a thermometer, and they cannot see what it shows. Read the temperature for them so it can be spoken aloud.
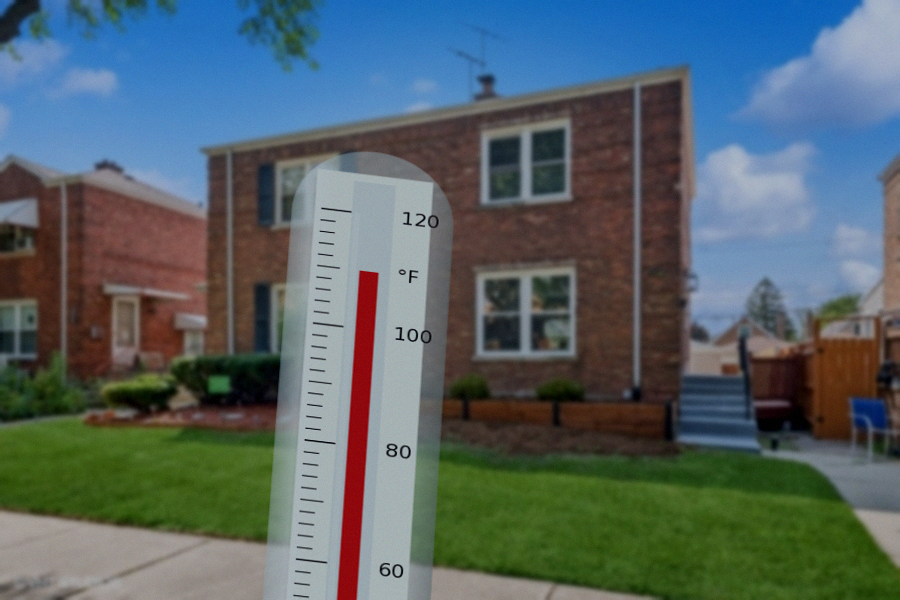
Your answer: 110 °F
